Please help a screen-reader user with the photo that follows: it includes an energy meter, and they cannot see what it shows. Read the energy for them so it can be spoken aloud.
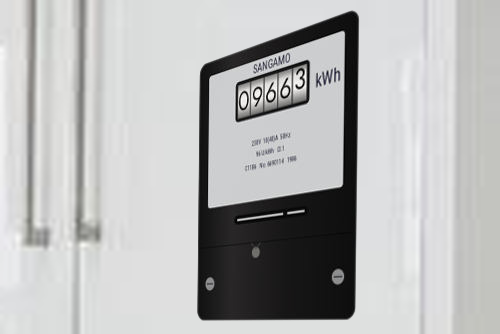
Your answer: 9663 kWh
